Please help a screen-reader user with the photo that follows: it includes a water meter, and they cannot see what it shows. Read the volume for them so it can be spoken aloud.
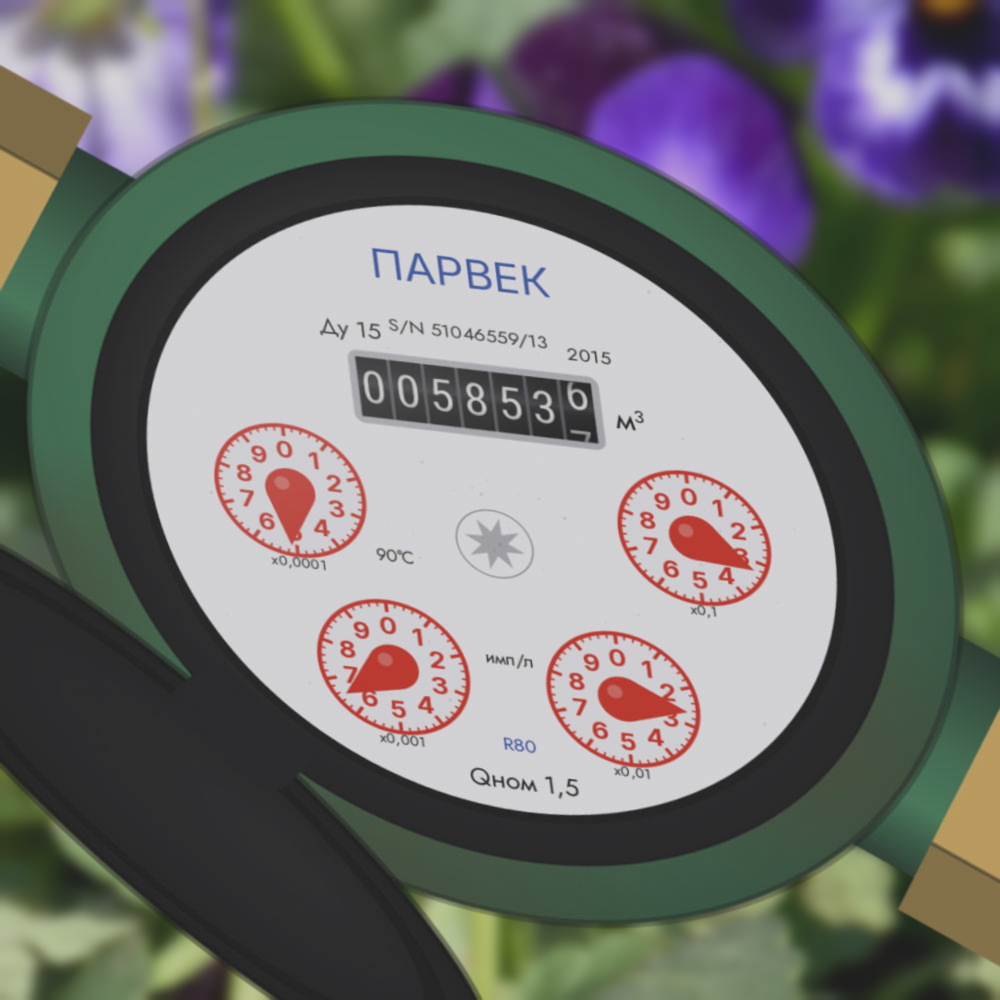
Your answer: 58536.3265 m³
